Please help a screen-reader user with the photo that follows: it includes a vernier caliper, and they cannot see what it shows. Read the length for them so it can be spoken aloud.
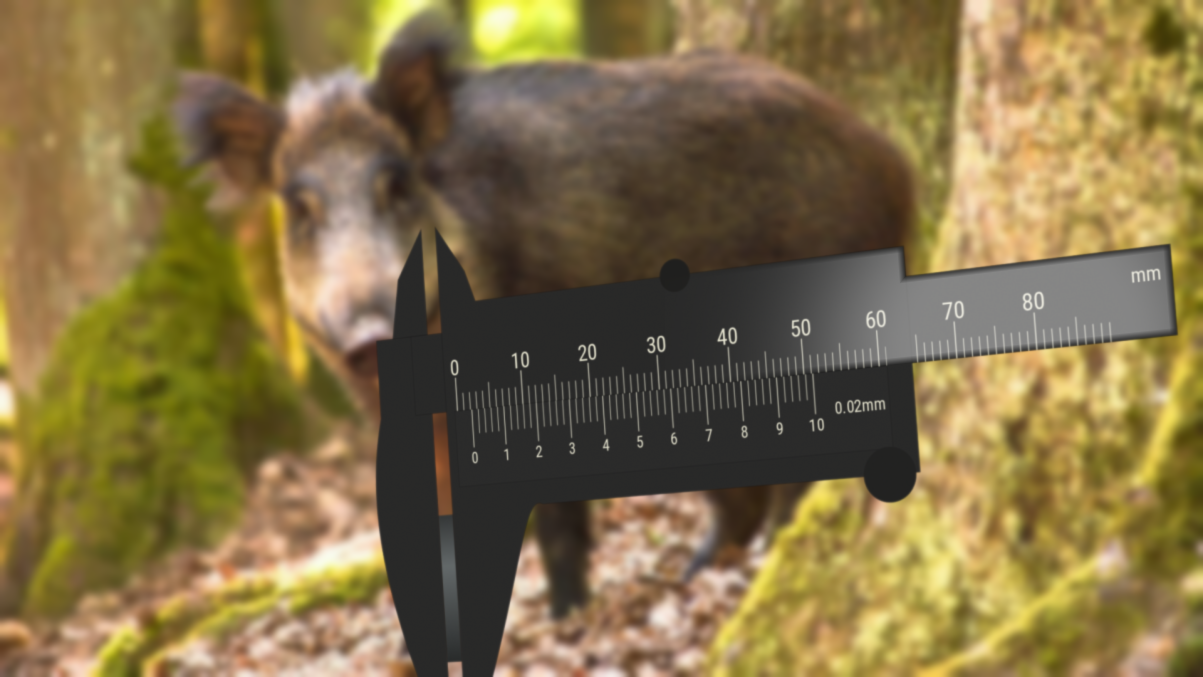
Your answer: 2.2 mm
